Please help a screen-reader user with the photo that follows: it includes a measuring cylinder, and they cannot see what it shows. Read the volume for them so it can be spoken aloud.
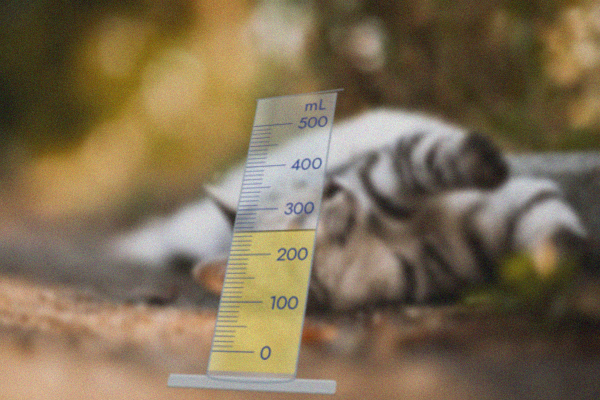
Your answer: 250 mL
